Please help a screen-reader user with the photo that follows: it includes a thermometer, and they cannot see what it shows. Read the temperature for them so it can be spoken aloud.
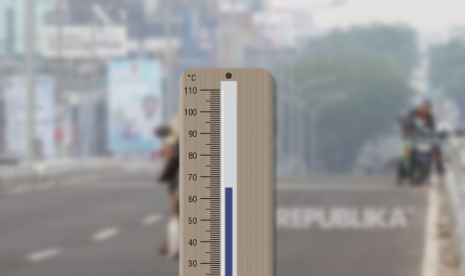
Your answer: 65 °C
